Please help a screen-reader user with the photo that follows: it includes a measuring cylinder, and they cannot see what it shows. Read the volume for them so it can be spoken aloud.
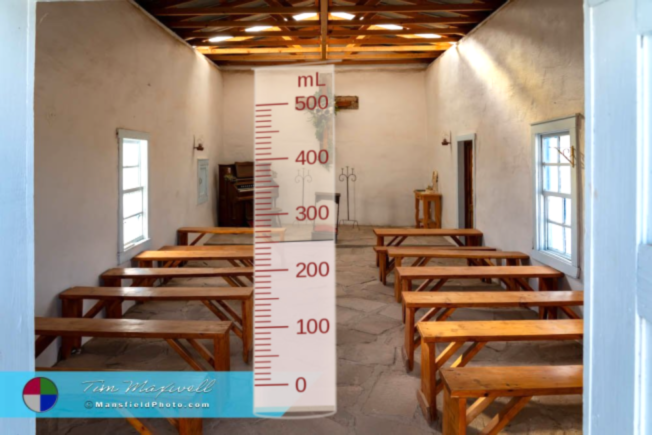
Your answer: 250 mL
